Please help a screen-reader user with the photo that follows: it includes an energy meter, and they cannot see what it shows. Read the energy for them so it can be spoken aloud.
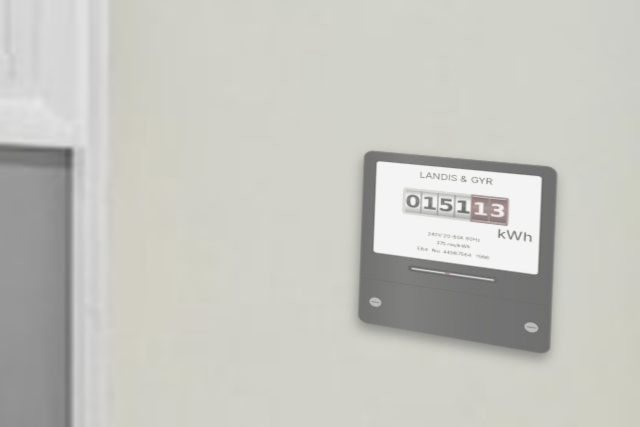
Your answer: 151.13 kWh
